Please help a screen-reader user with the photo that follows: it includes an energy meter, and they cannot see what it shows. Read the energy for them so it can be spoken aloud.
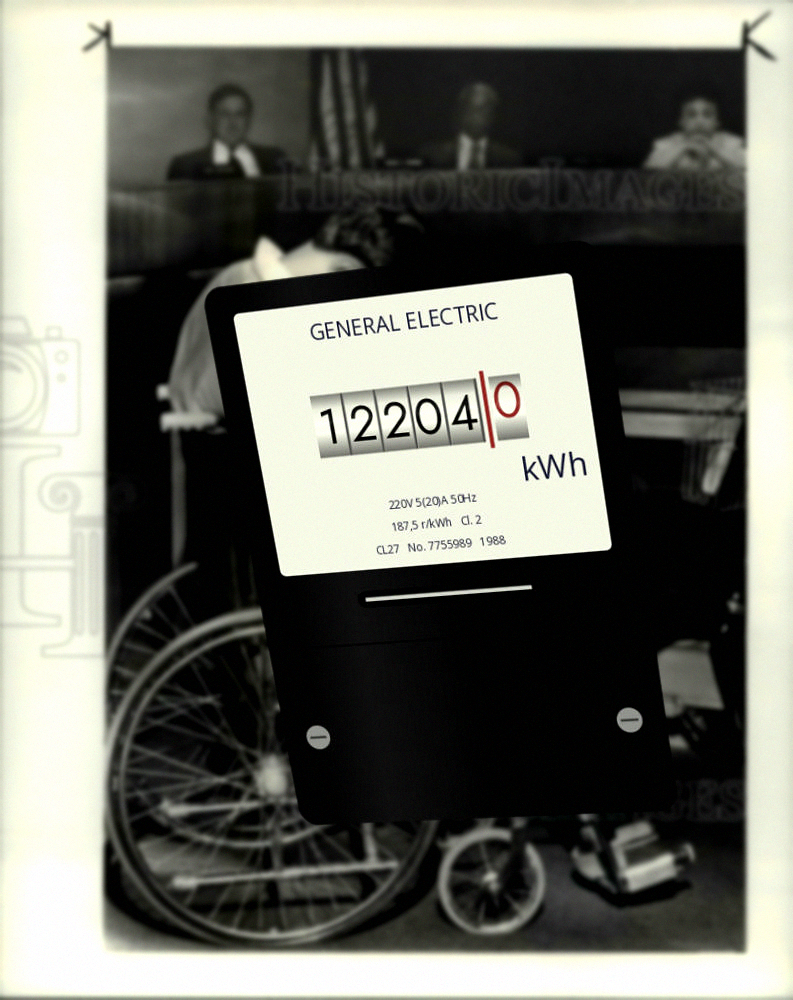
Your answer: 12204.0 kWh
